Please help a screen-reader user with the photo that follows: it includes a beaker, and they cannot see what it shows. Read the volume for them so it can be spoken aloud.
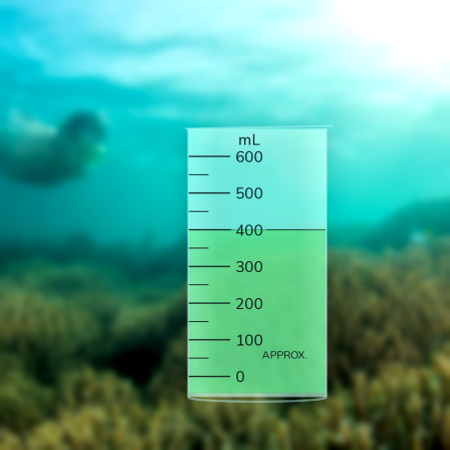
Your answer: 400 mL
